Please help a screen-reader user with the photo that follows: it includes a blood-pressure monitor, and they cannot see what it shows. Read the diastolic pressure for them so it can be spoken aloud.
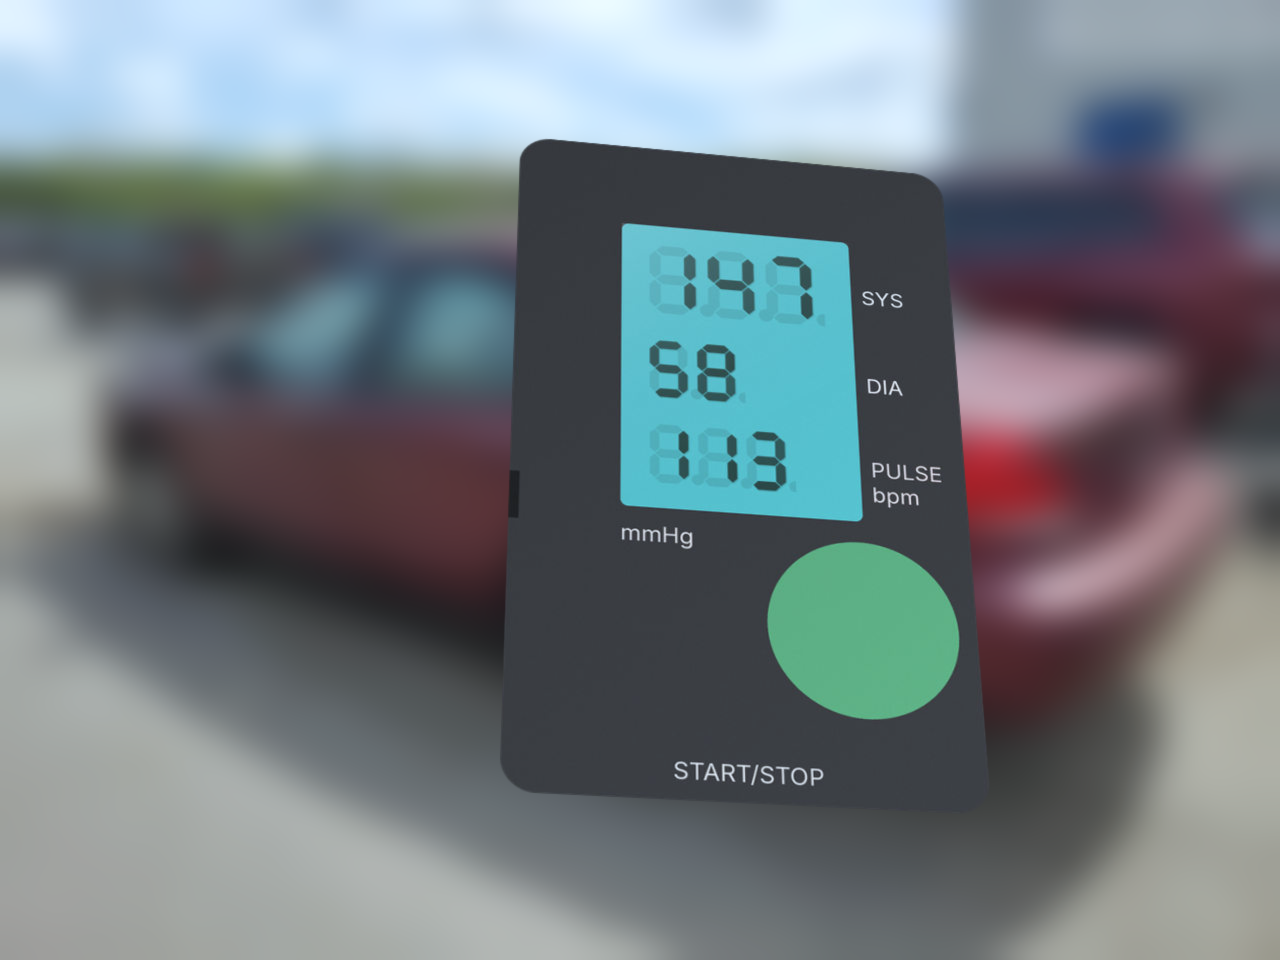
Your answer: 58 mmHg
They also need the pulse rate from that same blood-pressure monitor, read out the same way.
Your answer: 113 bpm
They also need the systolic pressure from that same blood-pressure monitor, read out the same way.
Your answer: 147 mmHg
